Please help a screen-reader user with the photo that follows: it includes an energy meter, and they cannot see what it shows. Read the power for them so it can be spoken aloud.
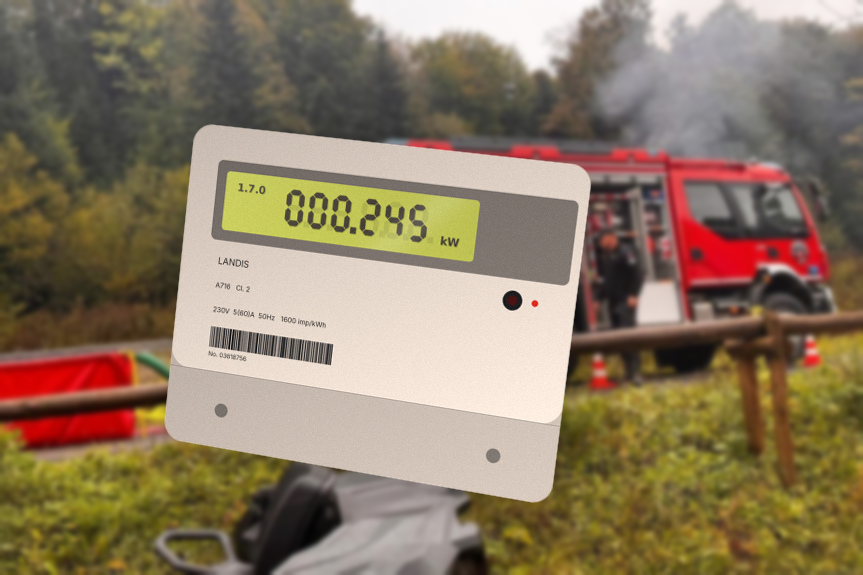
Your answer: 0.245 kW
